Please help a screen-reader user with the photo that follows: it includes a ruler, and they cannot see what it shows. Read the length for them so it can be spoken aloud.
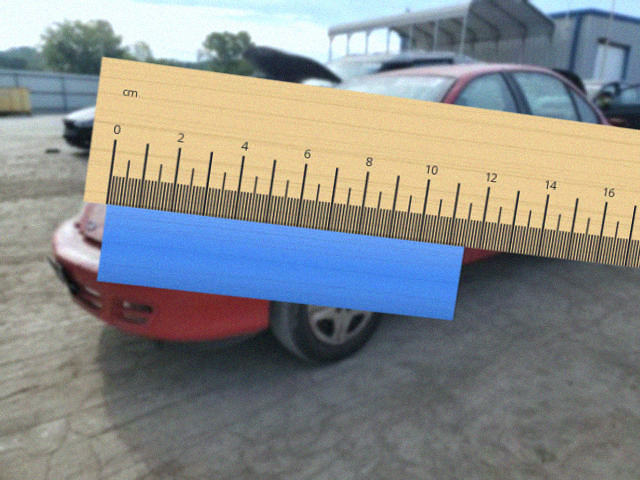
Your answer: 11.5 cm
